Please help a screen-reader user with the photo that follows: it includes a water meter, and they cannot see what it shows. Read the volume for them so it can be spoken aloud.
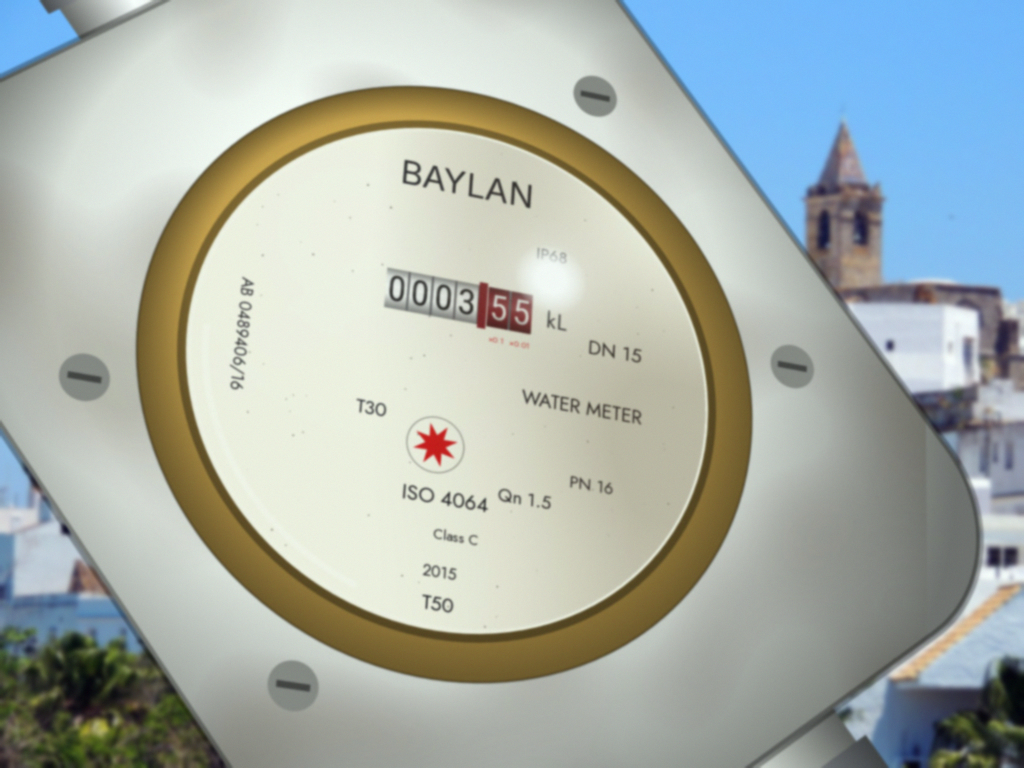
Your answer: 3.55 kL
